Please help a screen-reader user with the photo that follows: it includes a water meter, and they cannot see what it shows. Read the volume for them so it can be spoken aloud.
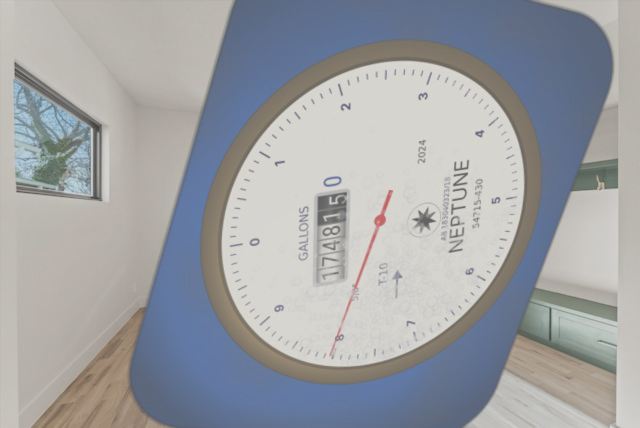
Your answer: 1748148.0 gal
